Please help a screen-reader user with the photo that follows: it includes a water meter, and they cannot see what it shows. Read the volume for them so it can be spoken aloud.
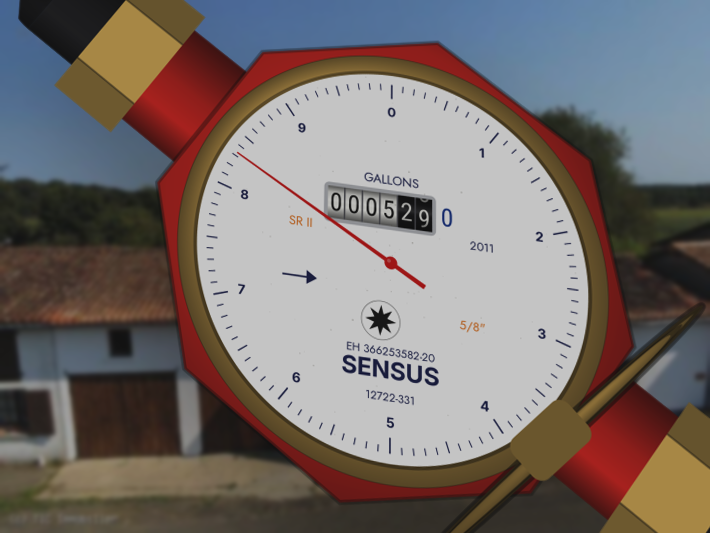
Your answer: 5288.3 gal
